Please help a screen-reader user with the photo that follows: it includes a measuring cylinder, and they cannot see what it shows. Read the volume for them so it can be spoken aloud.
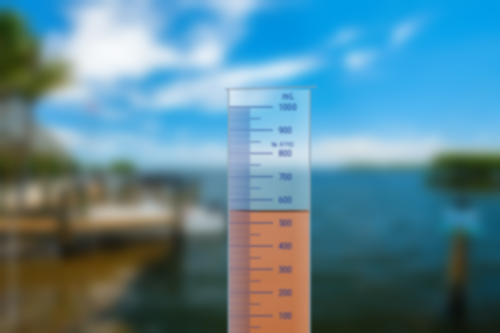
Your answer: 550 mL
